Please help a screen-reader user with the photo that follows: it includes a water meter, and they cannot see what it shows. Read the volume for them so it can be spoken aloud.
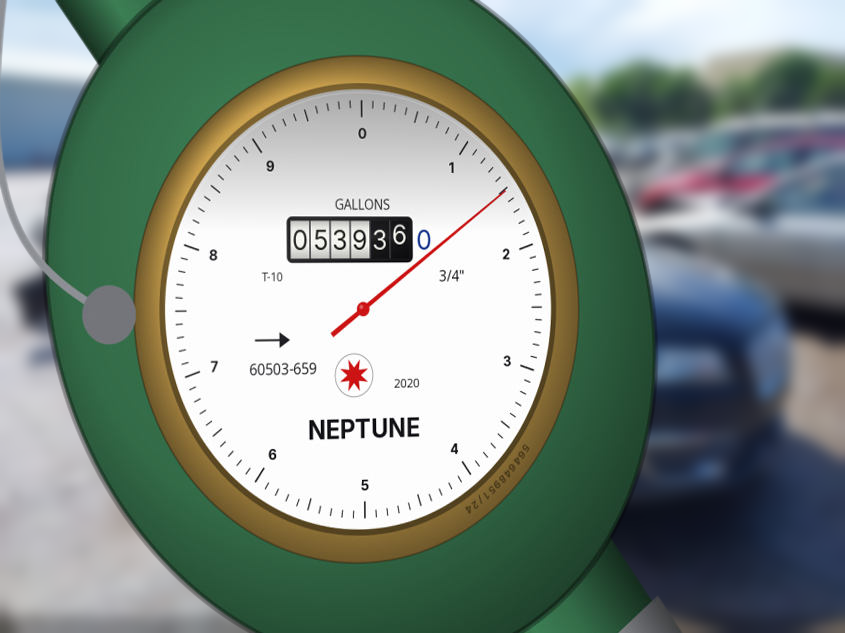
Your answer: 539361.5 gal
